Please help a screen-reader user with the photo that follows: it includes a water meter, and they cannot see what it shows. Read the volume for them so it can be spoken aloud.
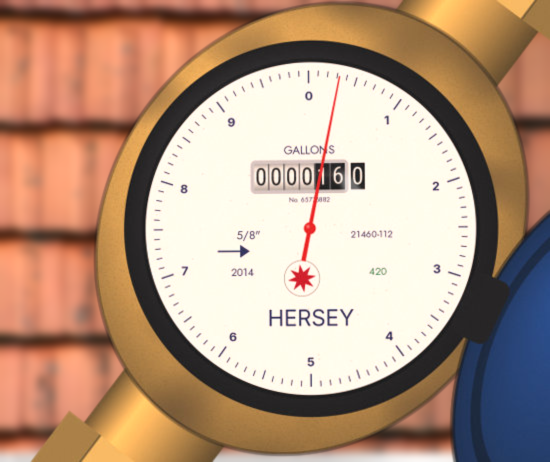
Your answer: 160.3 gal
